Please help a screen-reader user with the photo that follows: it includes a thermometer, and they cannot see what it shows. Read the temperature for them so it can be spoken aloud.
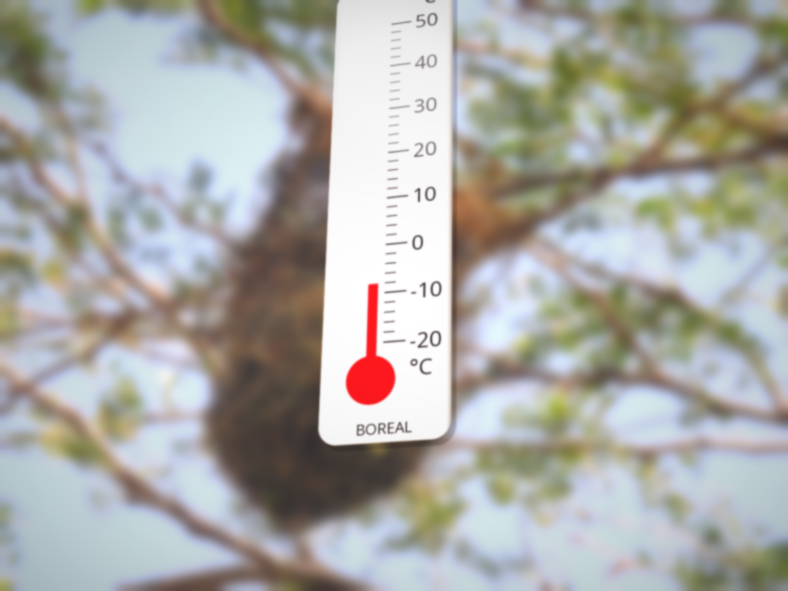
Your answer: -8 °C
